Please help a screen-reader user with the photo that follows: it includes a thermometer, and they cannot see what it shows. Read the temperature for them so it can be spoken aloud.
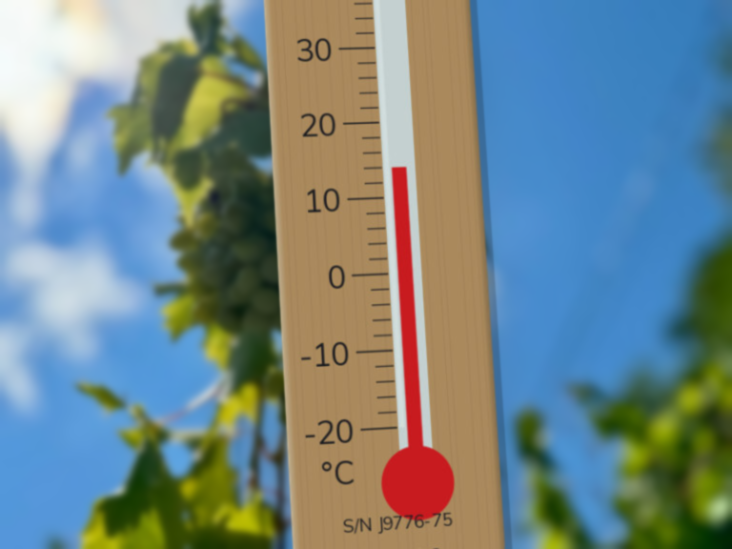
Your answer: 14 °C
